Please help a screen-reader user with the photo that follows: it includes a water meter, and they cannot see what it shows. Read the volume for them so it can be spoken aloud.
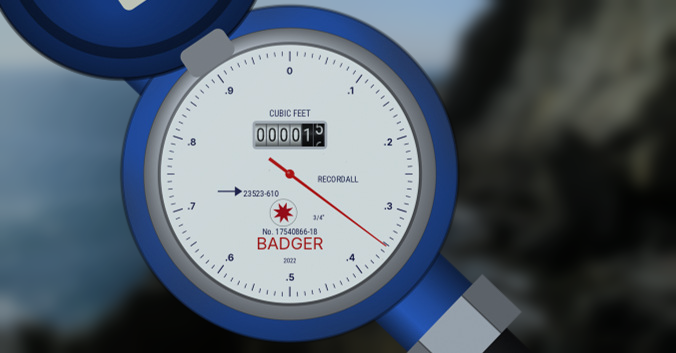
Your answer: 15.35 ft³
